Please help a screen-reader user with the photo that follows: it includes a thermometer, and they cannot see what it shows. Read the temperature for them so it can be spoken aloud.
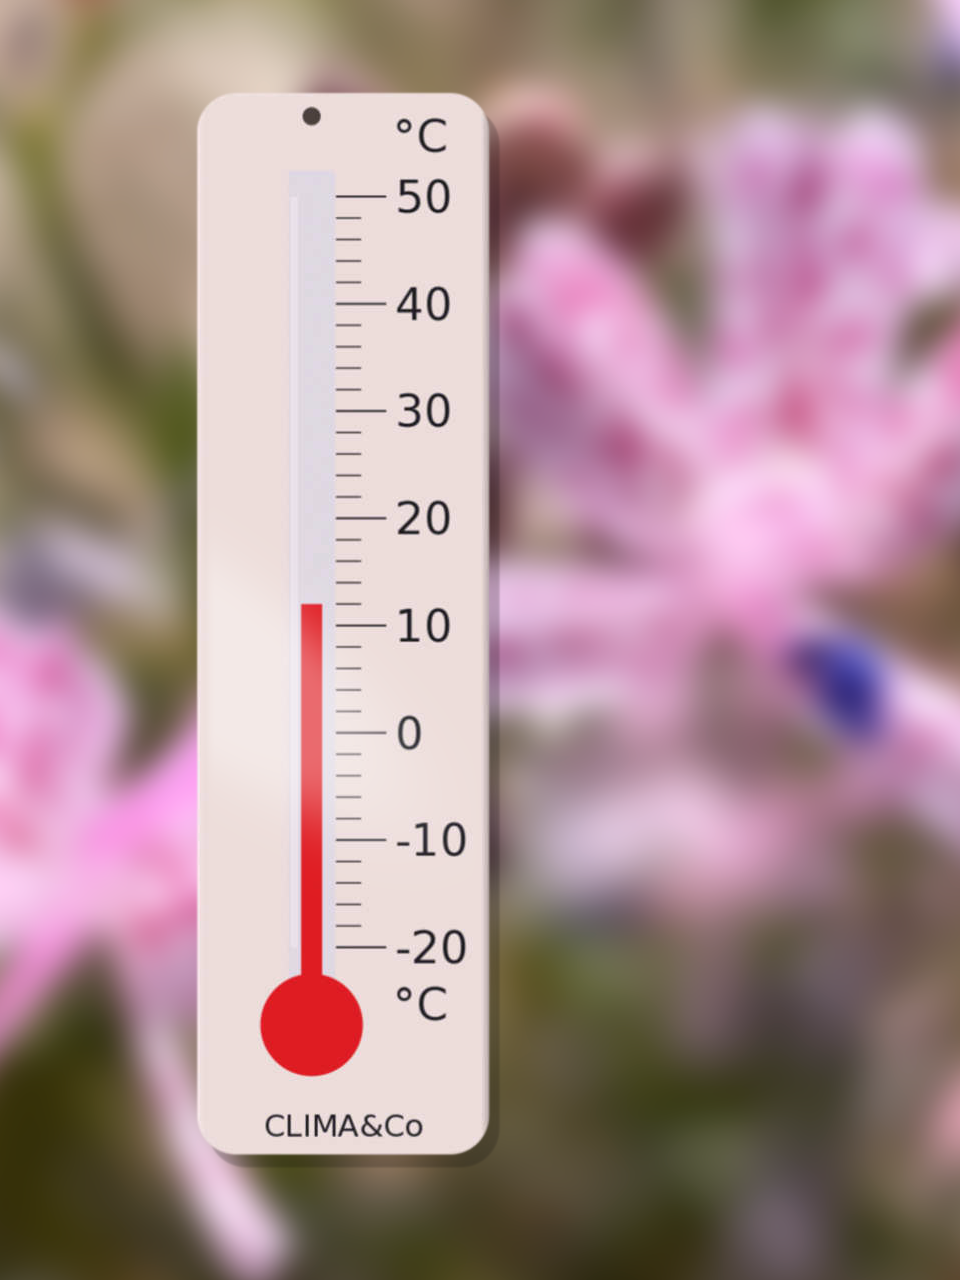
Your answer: 12 °C
